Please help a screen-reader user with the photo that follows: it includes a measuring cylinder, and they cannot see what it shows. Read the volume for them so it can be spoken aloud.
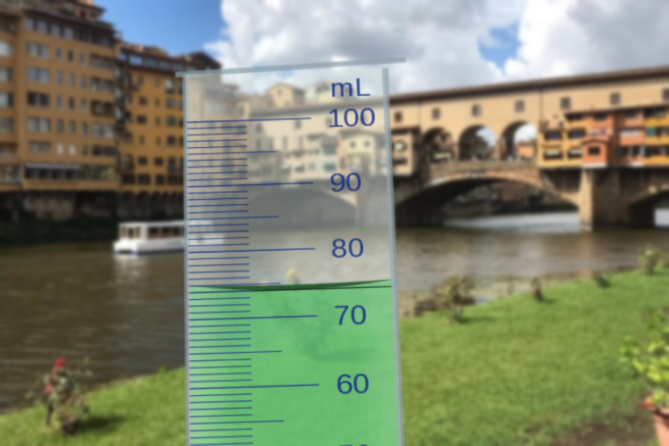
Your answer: 74 mL
